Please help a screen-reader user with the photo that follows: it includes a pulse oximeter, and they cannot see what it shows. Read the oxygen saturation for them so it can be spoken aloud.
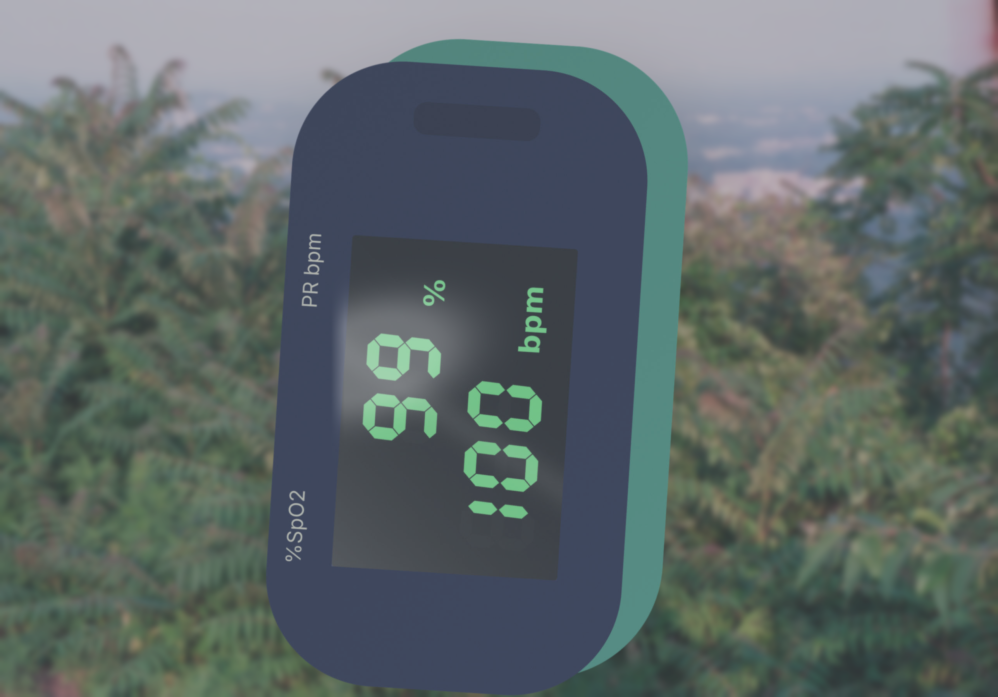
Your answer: 99 %
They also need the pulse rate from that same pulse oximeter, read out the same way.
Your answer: 100 bpm
